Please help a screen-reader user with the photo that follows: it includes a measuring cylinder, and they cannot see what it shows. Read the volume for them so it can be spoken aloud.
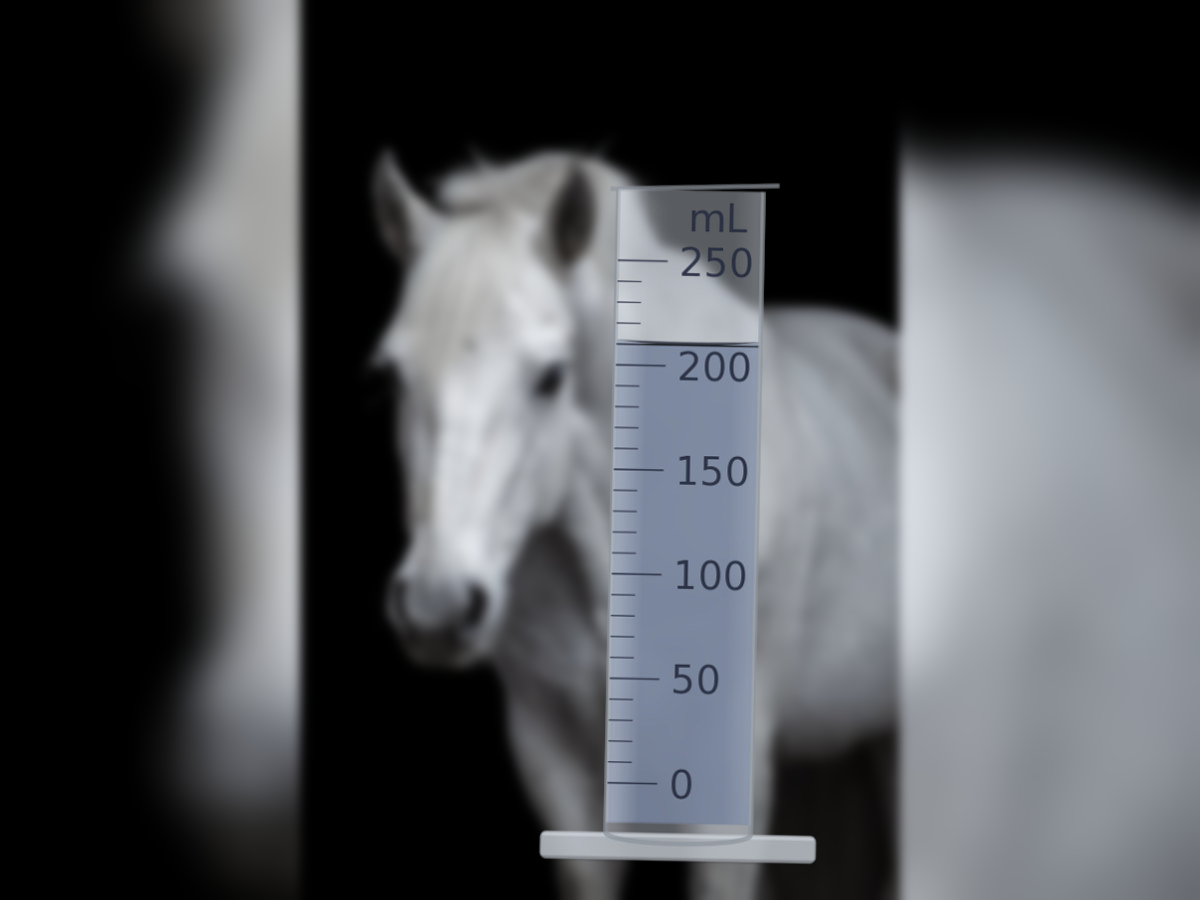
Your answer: 210 mL
